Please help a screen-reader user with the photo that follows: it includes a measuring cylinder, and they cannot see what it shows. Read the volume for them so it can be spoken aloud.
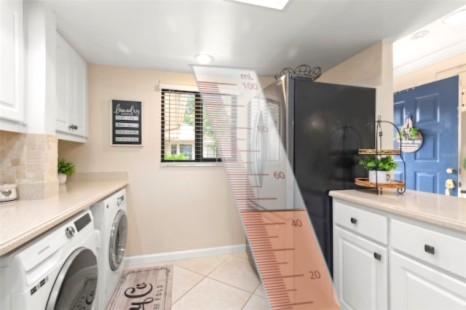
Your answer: 45 mL
